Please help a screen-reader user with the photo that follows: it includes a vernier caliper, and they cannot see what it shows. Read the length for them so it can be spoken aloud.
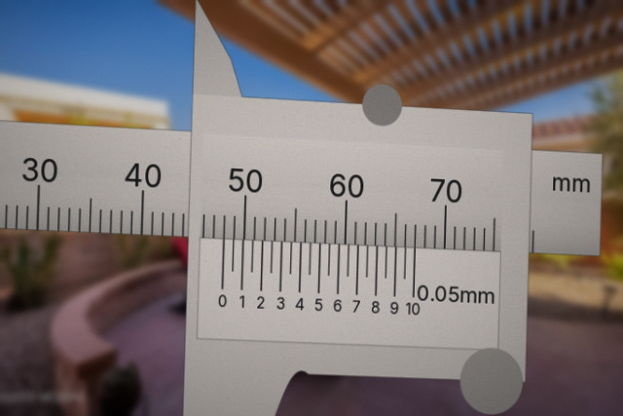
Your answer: 48.0 mm
